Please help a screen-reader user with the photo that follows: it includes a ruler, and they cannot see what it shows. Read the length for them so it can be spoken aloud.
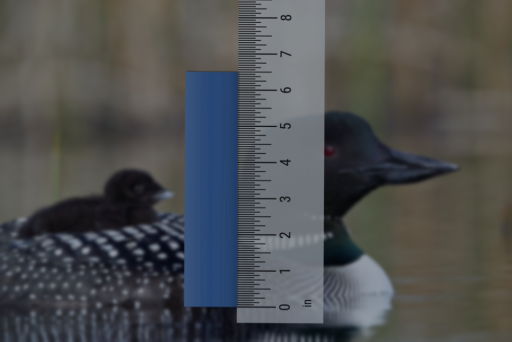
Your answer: 6.5 in
